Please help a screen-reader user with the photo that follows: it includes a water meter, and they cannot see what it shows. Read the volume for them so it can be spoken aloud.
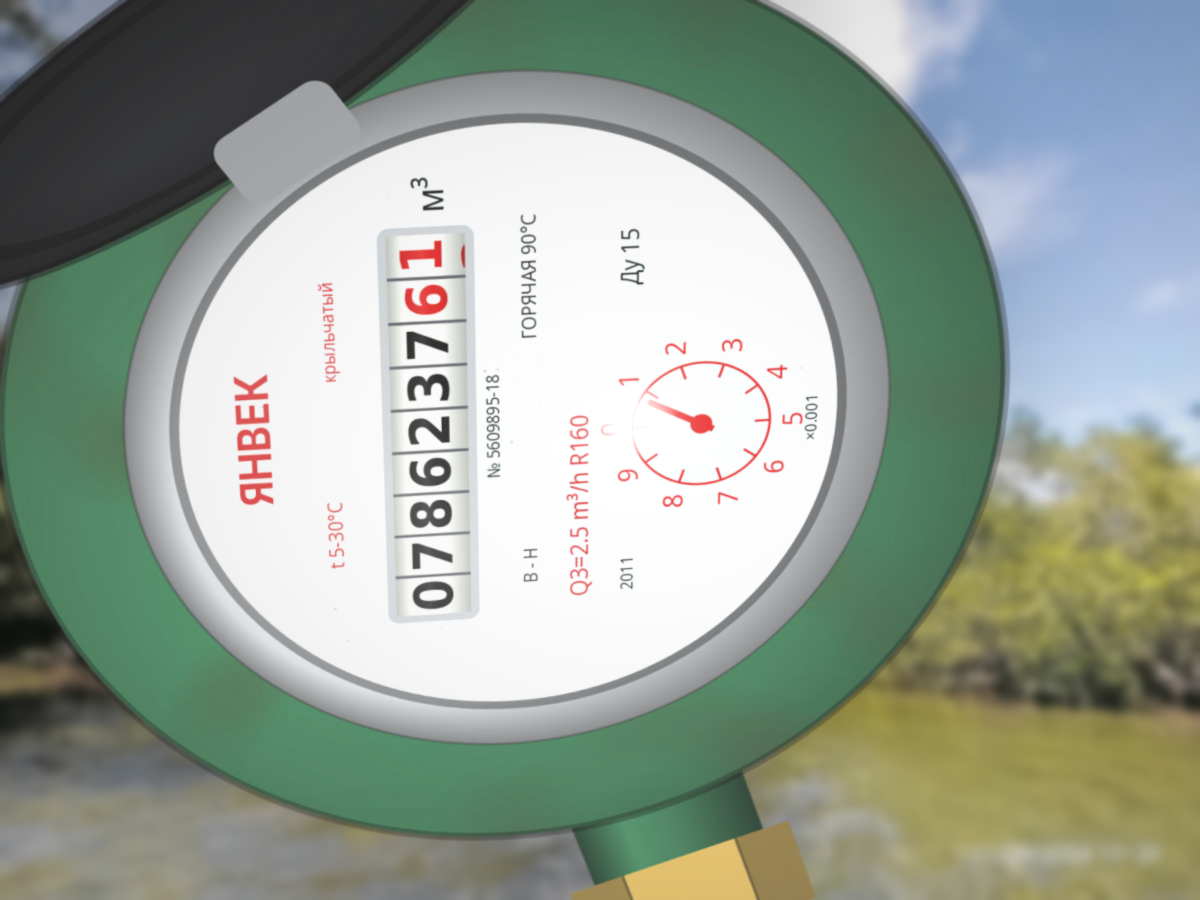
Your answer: 786237.610 m³
